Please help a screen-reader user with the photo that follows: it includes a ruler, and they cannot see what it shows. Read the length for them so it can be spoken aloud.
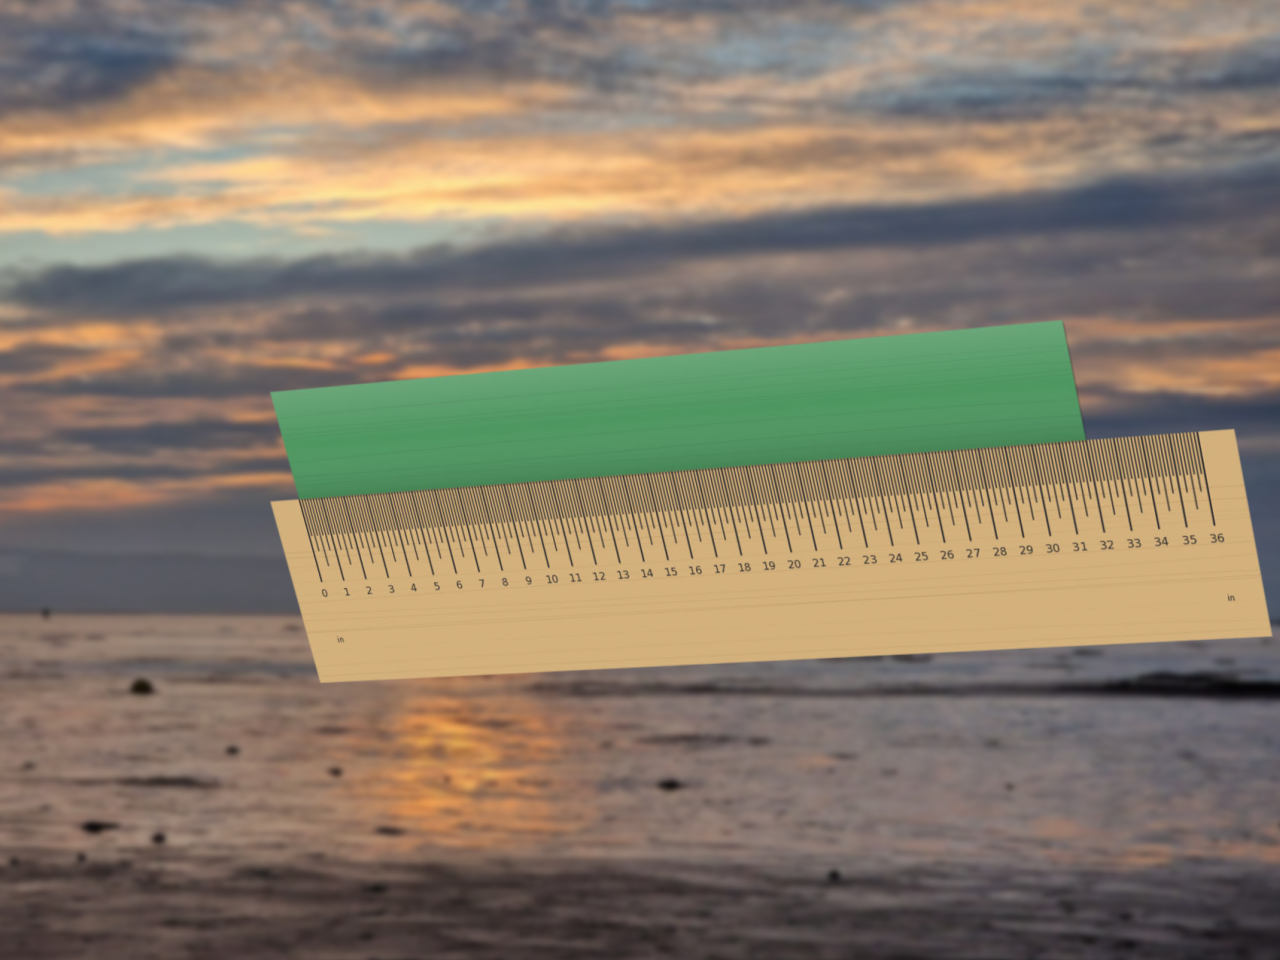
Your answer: 32 in
